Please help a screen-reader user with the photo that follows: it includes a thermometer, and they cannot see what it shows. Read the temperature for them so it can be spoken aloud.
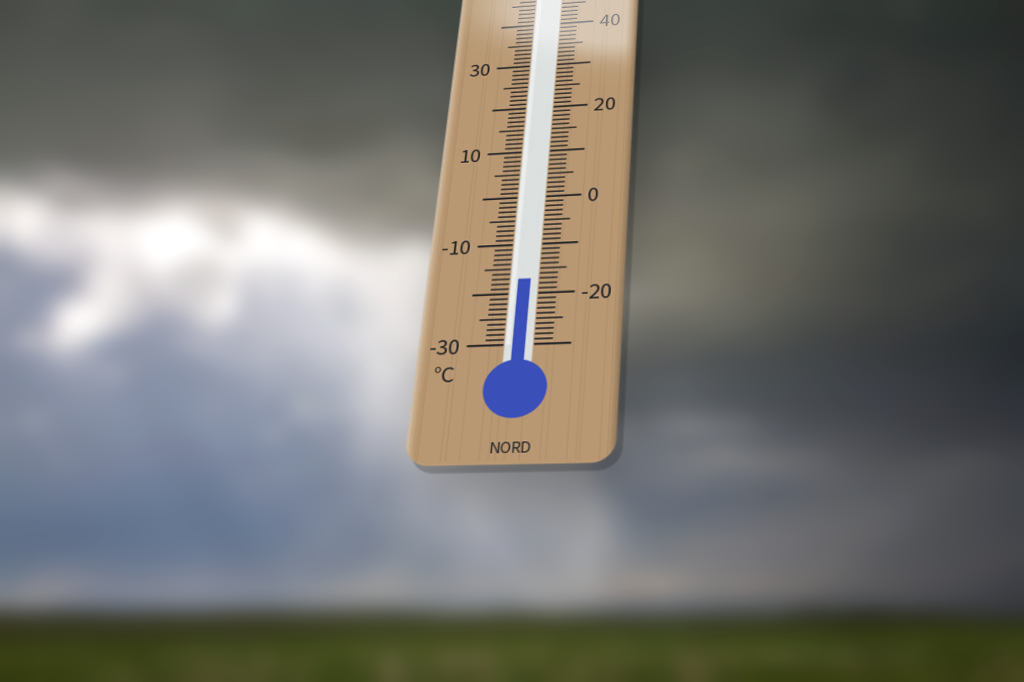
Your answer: -17 °C
